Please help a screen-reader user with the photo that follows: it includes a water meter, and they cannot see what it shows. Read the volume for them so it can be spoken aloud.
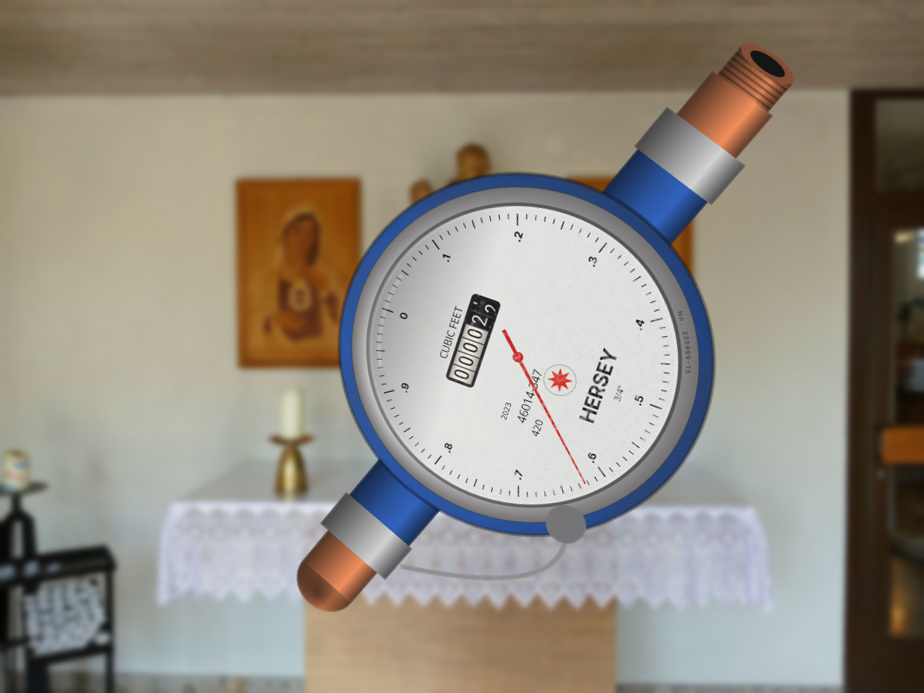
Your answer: 21.62 ft³
